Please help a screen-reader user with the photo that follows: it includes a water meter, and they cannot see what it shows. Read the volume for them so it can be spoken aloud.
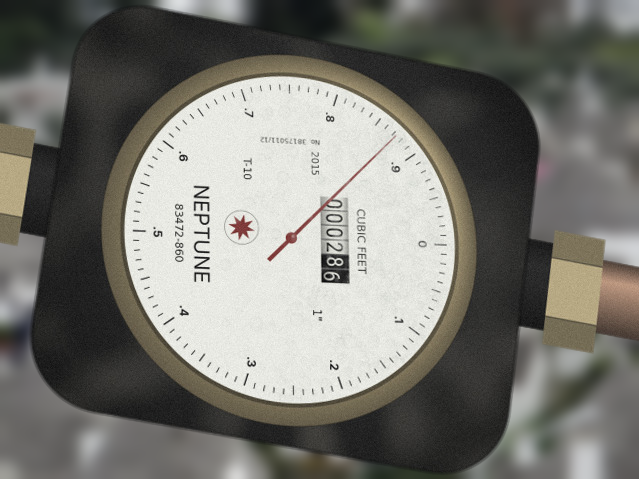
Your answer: 285.87 ft³
